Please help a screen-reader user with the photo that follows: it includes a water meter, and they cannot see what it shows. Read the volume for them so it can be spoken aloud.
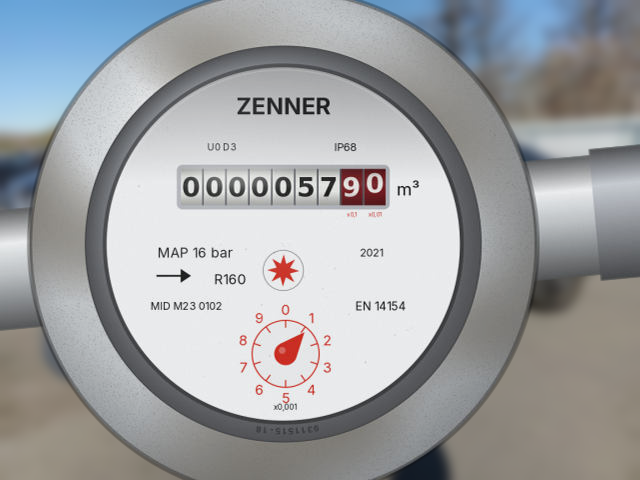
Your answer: 57.901 m³
